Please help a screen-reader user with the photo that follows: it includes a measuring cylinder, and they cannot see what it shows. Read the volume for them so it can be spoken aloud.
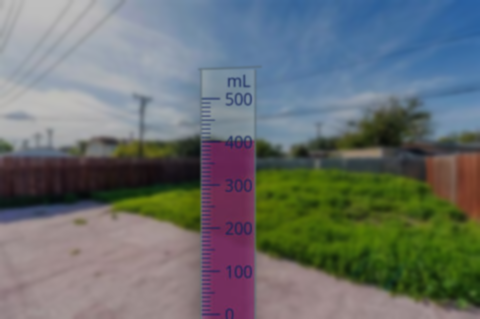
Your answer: 400 mL
